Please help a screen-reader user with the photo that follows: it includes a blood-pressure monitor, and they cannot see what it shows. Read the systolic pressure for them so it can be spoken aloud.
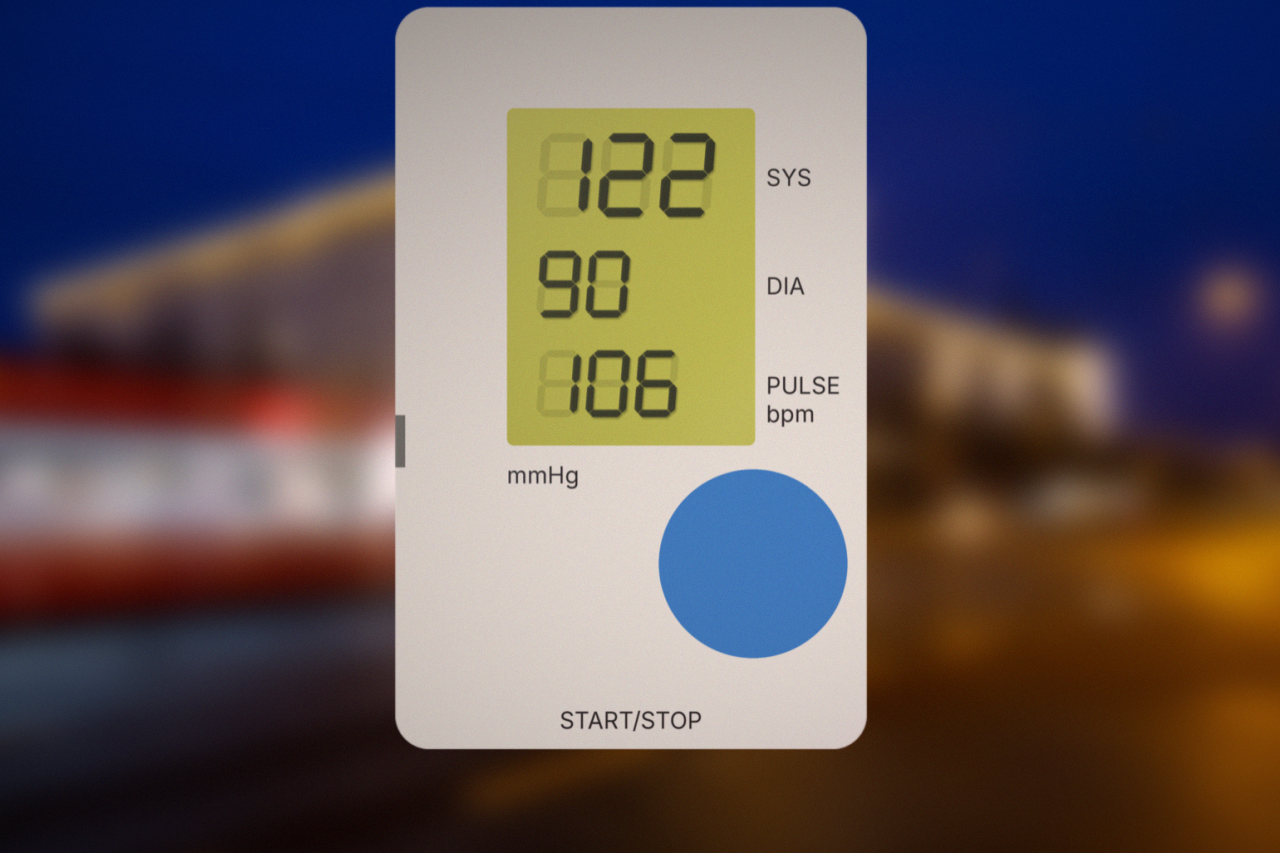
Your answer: 122 mmHg
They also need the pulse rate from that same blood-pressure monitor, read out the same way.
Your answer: 106 bpm
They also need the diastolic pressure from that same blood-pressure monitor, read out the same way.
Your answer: 90 mmHg
